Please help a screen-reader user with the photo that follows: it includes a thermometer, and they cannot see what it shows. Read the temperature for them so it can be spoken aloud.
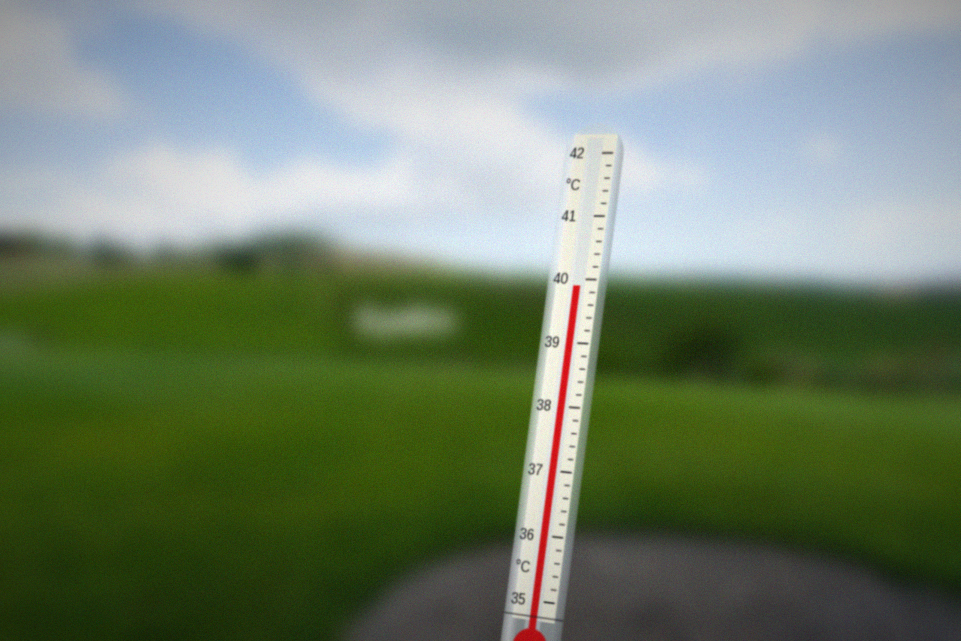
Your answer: 39.9 °C
